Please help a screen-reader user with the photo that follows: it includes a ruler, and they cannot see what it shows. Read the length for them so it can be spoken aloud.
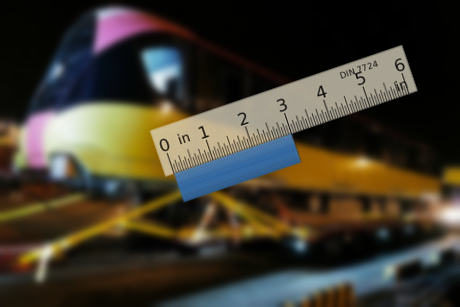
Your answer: 3 in
